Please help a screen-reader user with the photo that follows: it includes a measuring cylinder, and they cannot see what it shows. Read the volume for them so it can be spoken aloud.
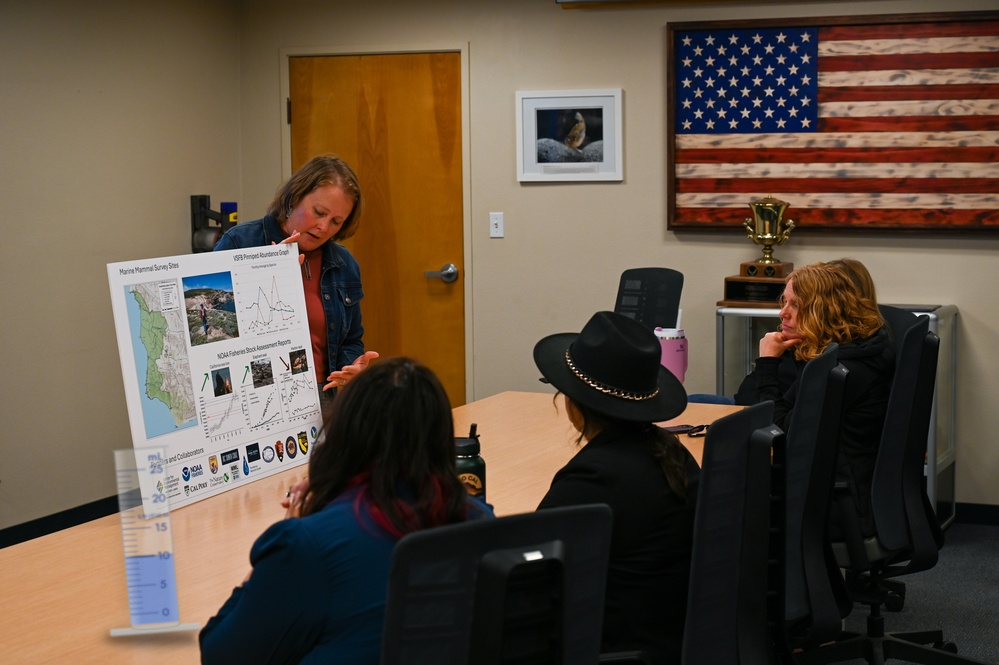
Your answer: 10 mL
